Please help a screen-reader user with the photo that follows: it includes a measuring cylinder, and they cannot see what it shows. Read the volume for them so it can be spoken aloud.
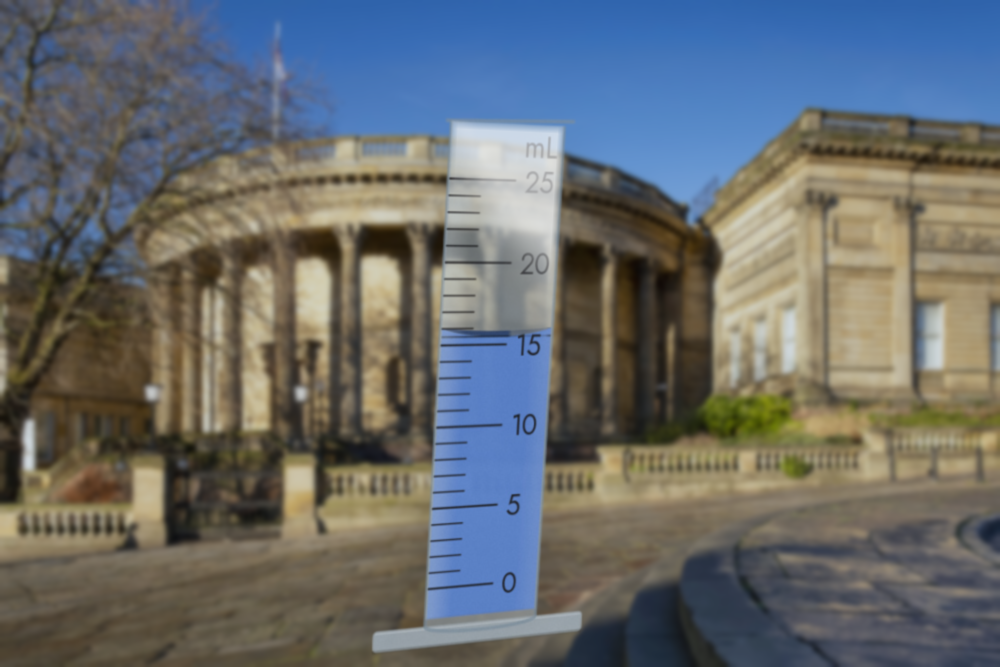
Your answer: 15.5 mL
